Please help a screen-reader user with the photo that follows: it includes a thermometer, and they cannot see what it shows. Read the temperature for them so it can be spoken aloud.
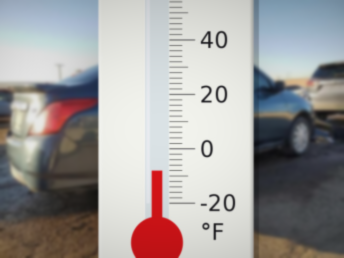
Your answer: -8 °F
